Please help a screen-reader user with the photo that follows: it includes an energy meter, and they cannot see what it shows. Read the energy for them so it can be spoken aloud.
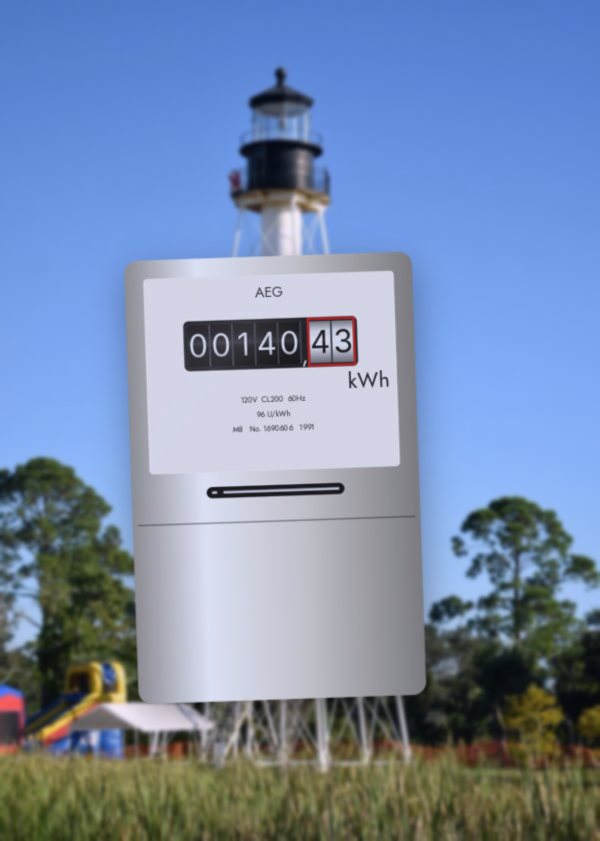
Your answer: 140.43 kWh
